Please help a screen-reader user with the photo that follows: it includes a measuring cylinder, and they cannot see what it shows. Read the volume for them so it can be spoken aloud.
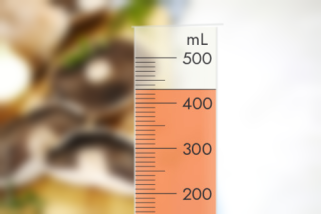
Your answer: 430 mL
